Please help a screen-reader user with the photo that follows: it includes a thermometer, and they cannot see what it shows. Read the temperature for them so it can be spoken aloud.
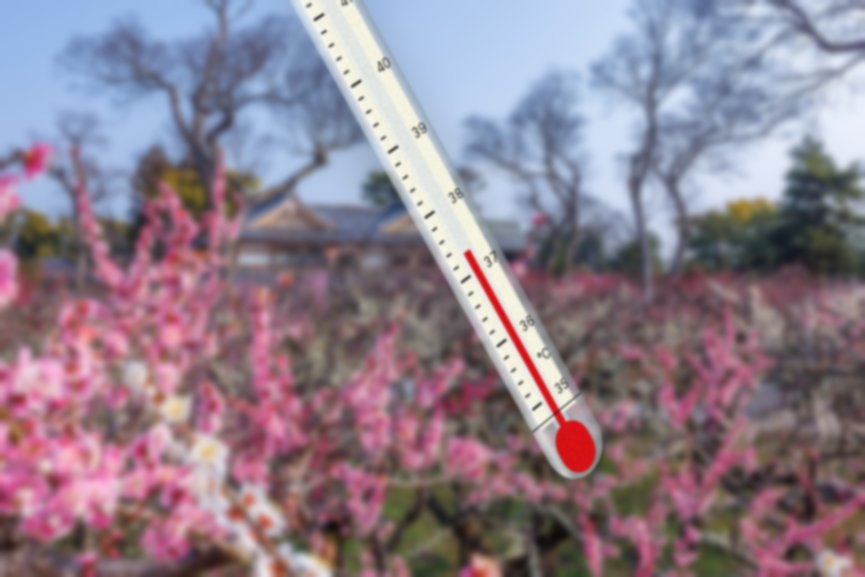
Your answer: 37.3 °C
